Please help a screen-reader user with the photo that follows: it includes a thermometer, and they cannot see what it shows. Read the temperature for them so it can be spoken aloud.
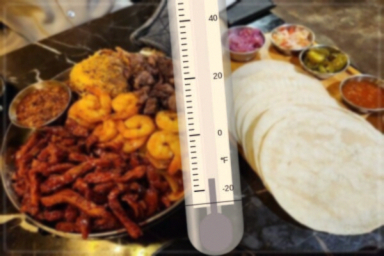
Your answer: -16 °F
